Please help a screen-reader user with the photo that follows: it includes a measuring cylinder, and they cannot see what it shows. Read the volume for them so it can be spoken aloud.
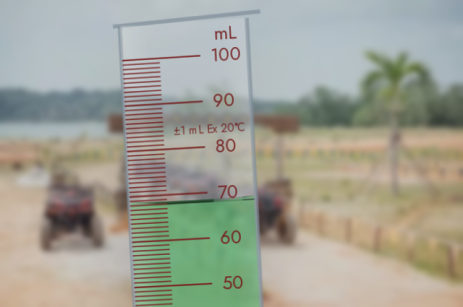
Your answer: 68 mL
